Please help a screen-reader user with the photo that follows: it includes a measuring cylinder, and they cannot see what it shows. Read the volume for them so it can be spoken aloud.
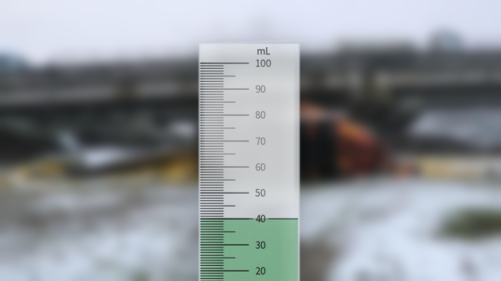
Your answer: 40 mL
